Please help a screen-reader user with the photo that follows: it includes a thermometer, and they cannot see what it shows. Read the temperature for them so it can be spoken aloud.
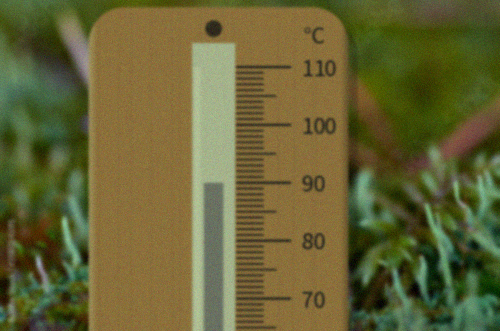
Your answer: 90 °C
